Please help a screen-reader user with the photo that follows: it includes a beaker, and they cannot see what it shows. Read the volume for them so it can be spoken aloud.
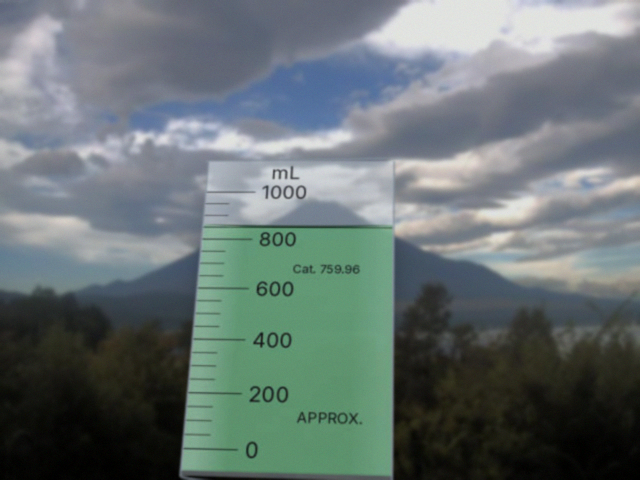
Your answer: 850 mL
